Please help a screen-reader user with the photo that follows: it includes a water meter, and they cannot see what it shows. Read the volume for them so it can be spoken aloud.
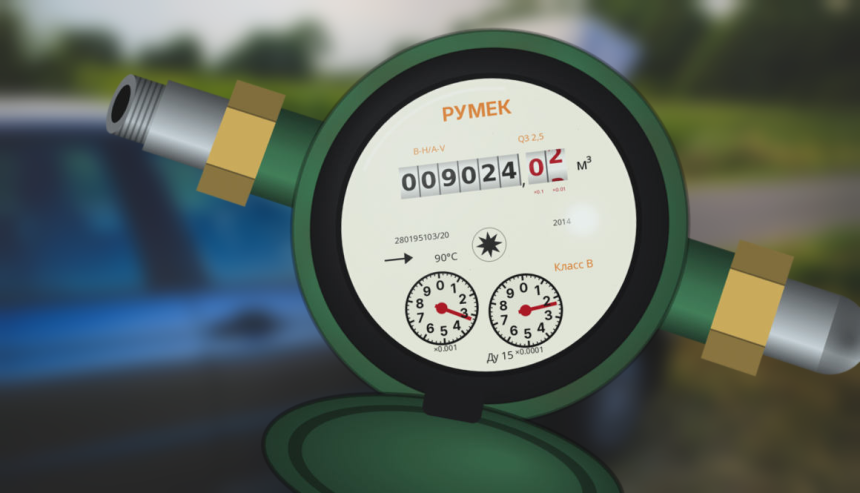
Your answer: 9024.0232 m³
